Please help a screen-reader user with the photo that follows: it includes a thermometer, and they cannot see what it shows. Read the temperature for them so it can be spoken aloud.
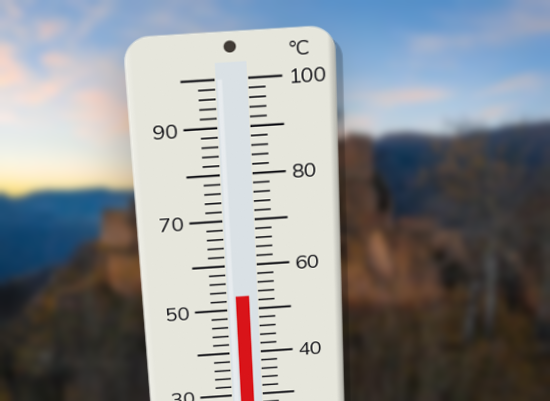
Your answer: 53 °C
